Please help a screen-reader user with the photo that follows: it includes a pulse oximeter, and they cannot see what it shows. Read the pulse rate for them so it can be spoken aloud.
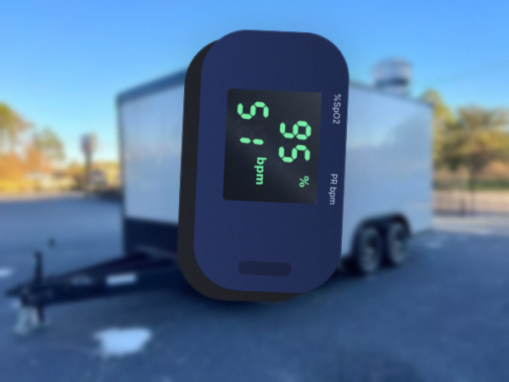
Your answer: 51 bpm
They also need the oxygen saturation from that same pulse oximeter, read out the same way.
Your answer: 95 %
